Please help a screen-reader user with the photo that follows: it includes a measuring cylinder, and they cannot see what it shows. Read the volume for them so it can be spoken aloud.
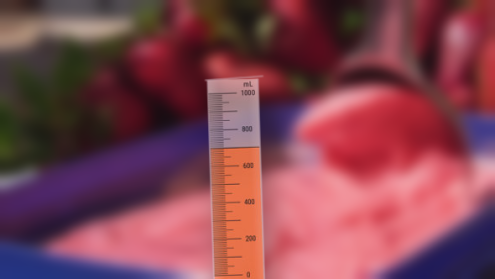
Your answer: 700 mL
